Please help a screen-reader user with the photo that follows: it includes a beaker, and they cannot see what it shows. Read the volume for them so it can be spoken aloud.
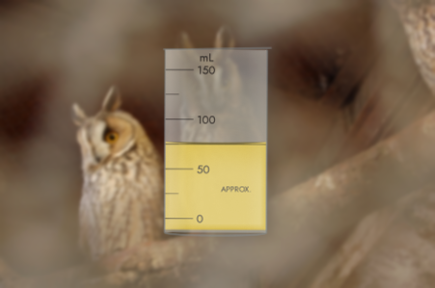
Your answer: 75 mL
